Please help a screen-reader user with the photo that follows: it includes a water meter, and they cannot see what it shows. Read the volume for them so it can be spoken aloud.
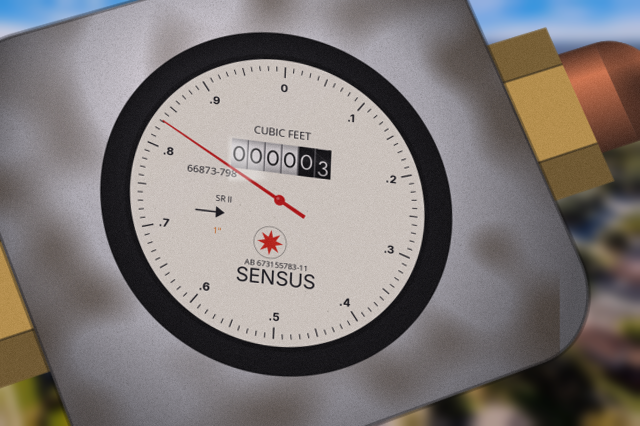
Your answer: 2.83 ft³
